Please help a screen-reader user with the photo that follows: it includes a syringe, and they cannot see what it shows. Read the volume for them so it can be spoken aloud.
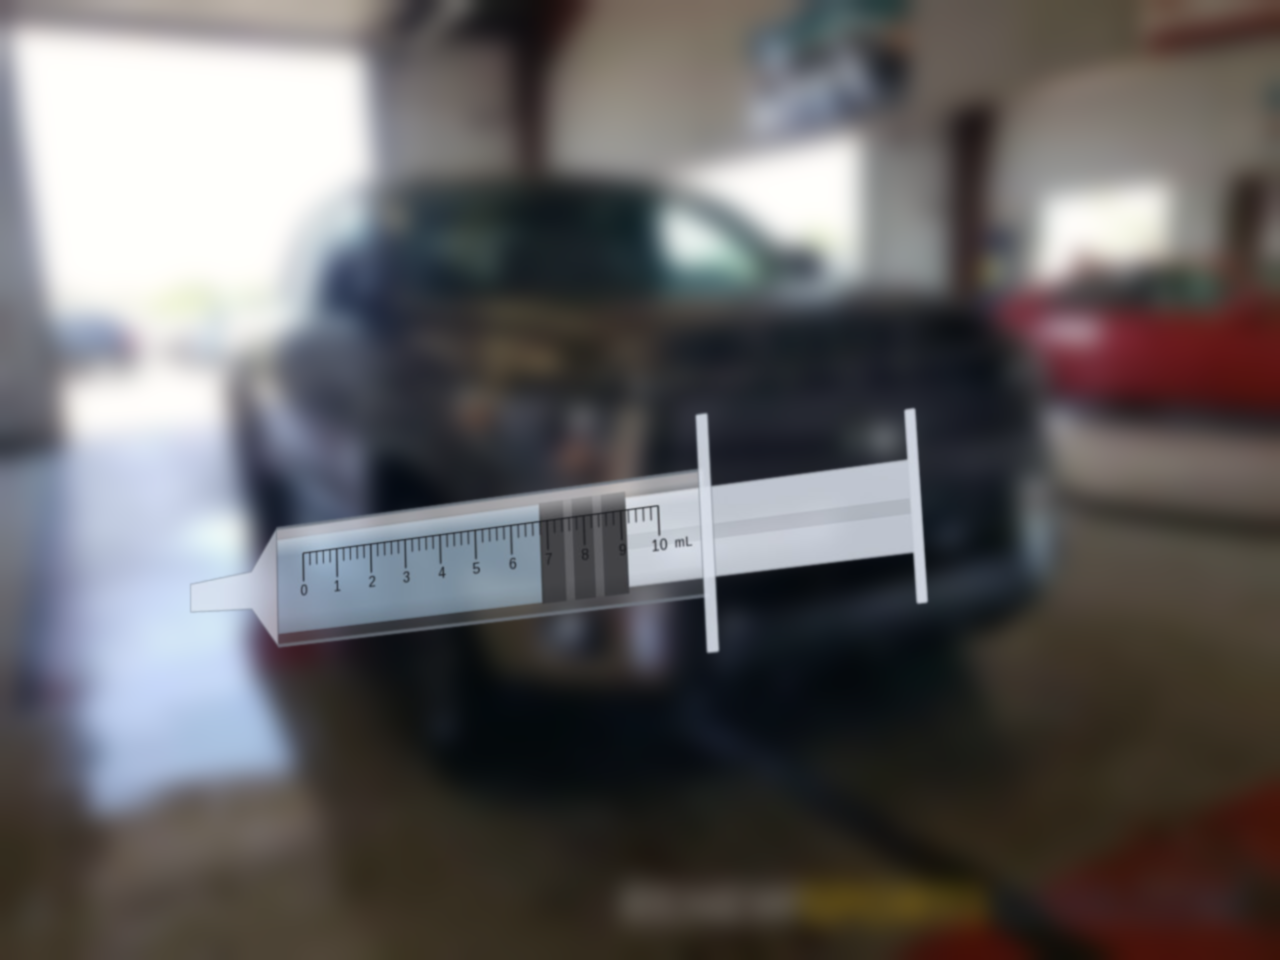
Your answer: 6.8 mL
